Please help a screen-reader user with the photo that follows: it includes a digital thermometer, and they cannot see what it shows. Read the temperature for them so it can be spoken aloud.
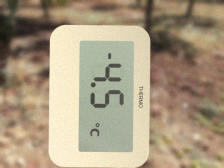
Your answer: -4.5 °C
